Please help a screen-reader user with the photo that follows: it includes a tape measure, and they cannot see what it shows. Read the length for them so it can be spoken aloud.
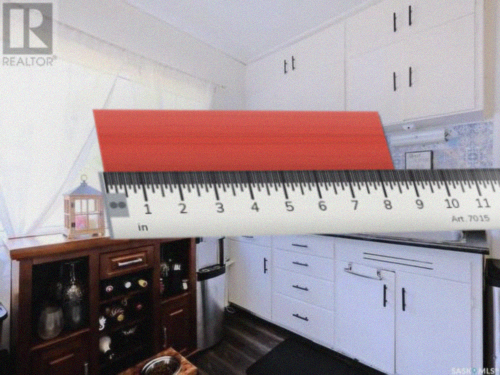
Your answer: 8.5 in
